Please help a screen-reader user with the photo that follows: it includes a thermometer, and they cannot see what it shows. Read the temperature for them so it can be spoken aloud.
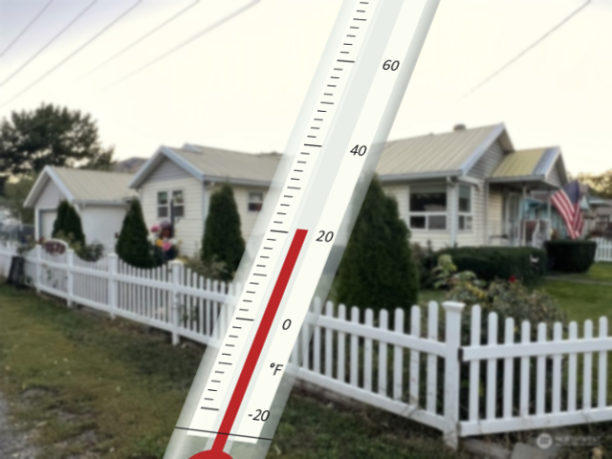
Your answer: 21 °F
